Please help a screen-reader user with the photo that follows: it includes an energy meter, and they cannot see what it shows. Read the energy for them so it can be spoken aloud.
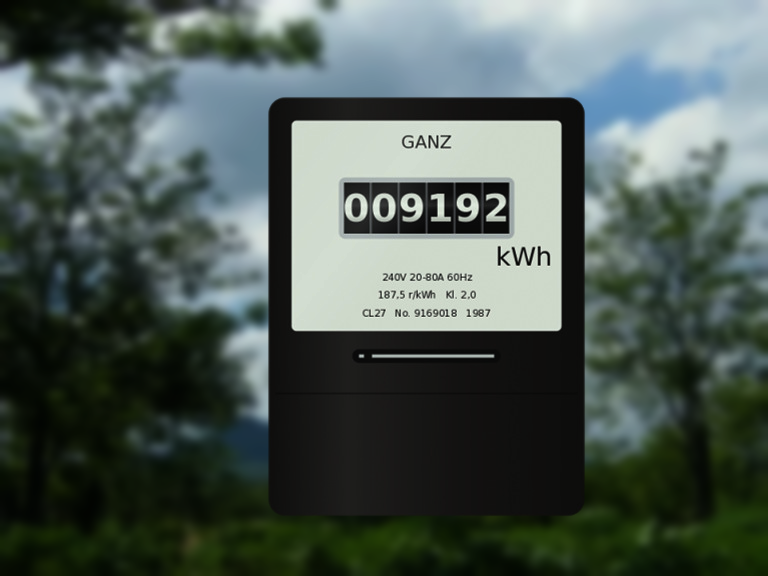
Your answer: 9192 kWh
